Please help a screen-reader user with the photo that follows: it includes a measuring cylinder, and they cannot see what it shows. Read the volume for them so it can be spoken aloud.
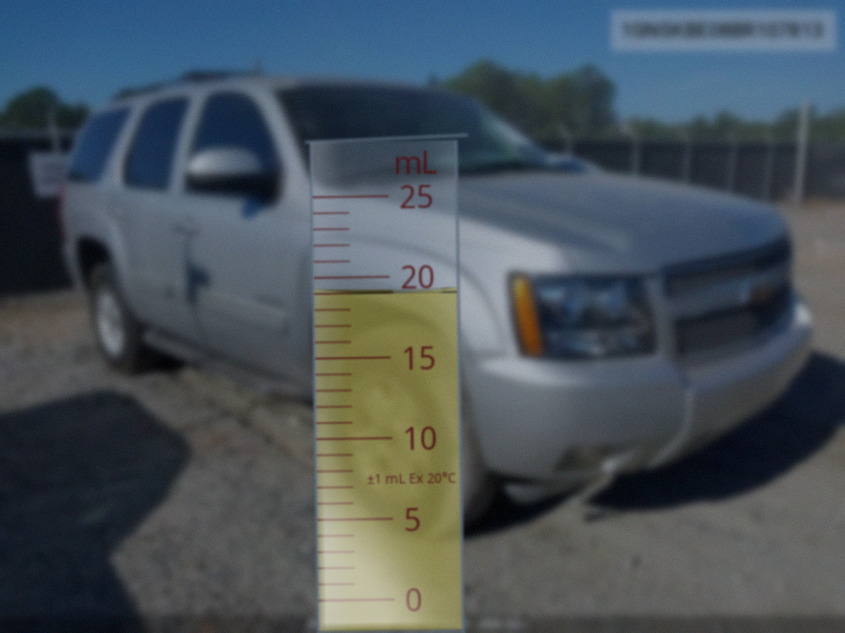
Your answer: 19 mL
